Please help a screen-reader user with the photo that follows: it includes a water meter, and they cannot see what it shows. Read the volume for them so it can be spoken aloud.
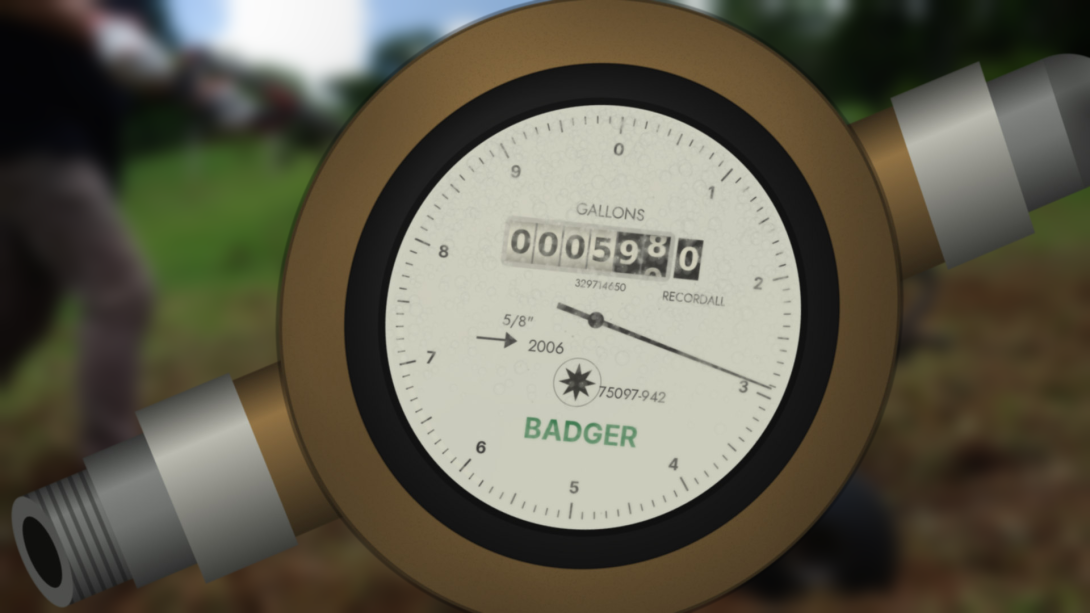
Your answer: 5982.9 gal
